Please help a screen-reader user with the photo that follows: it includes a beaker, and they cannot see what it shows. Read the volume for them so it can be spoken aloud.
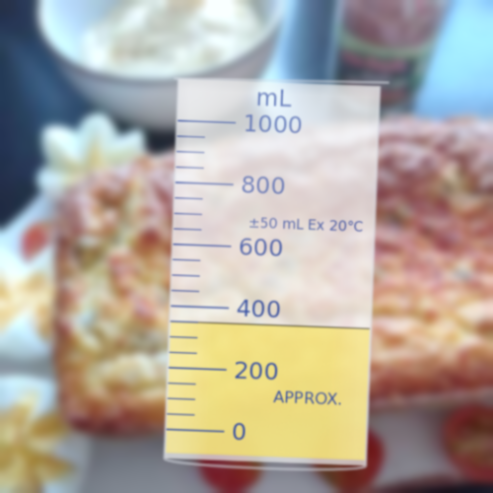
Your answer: 350 mL
